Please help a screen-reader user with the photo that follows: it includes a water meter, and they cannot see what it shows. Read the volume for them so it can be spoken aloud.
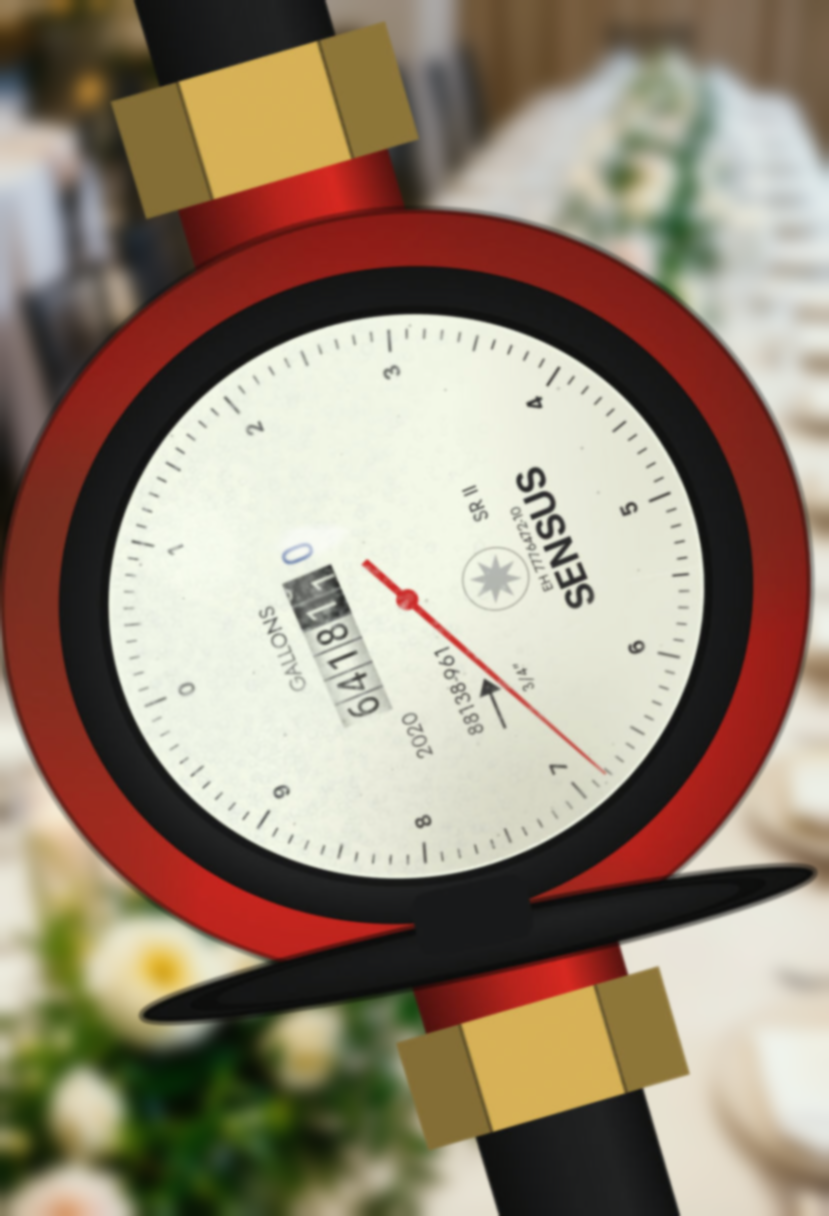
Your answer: 6418106.8 gal
